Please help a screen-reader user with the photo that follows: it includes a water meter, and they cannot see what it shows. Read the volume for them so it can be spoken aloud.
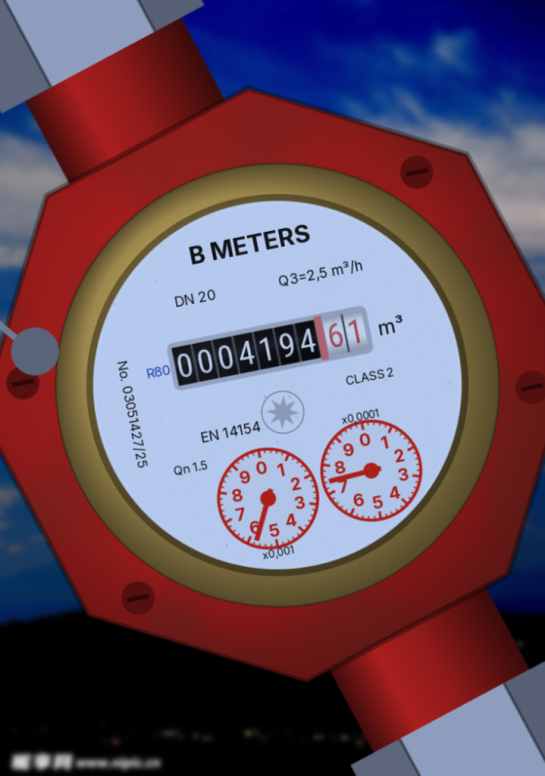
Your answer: 4194.6157 m³
